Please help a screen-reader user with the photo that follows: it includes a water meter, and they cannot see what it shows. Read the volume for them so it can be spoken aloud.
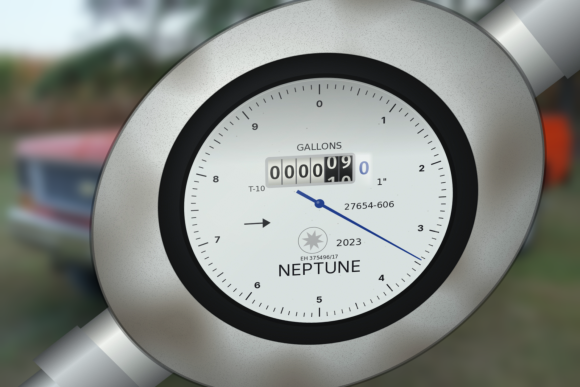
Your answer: 93.4 gal
